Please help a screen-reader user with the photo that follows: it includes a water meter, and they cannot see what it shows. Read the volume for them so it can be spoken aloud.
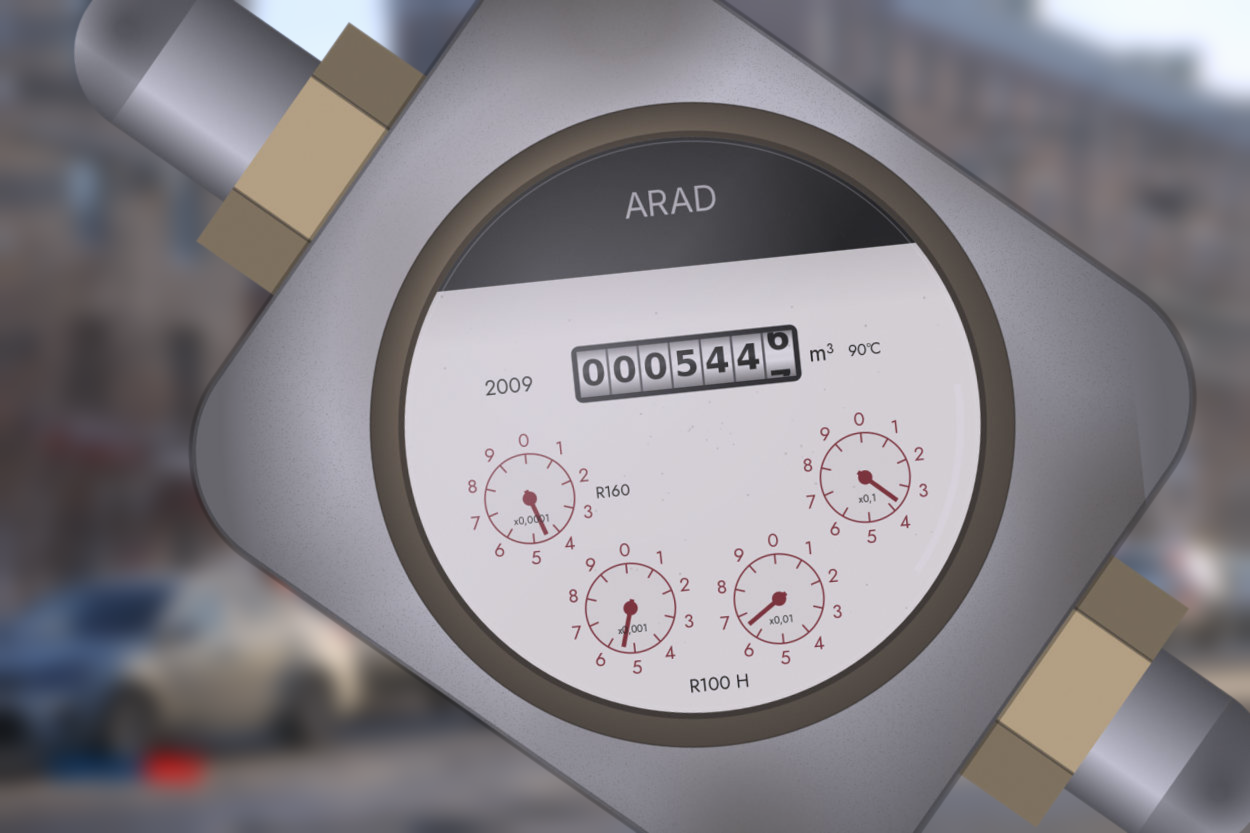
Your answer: 5446.3654 m³
